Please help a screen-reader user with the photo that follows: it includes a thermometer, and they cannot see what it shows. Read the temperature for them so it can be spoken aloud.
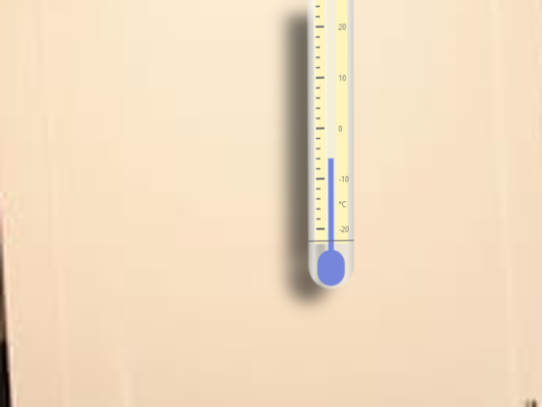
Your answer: -6 °C
